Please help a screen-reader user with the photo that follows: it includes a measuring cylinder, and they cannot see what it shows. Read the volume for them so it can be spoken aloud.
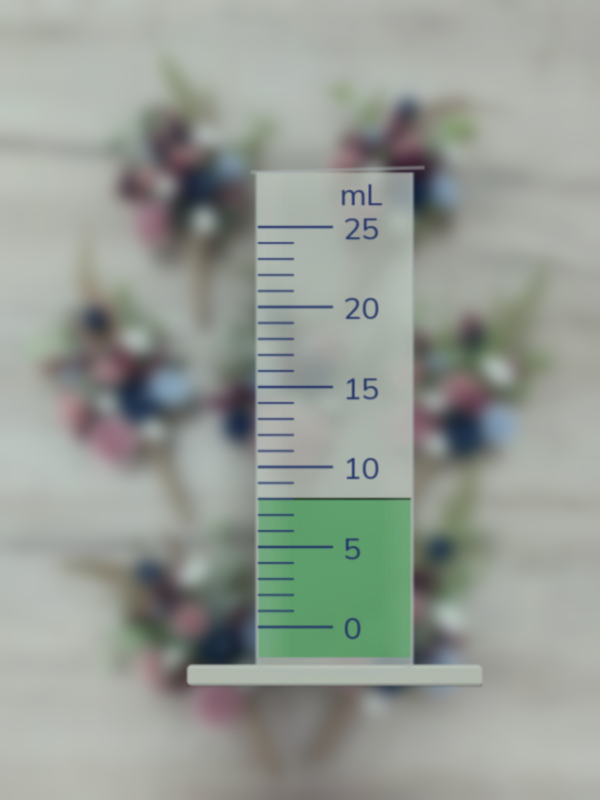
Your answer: 8 mL
